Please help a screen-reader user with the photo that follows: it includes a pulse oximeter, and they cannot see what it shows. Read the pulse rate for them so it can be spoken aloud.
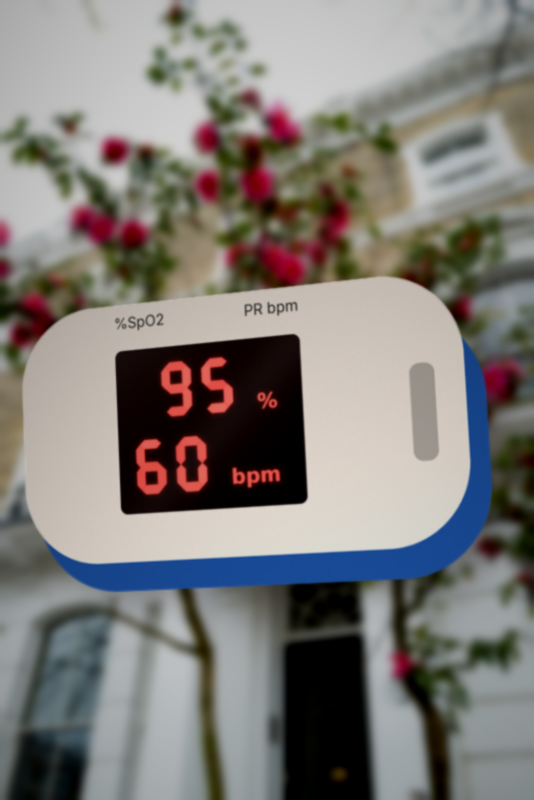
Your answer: 60 bpm
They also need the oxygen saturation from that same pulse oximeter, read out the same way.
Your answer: 95 %
